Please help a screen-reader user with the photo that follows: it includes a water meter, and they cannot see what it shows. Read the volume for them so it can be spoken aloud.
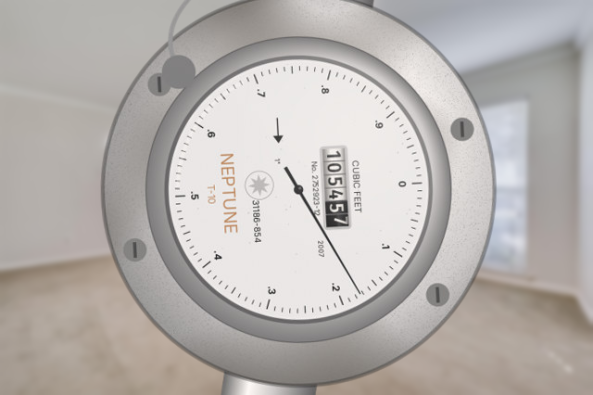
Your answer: 105457.17 ft³
